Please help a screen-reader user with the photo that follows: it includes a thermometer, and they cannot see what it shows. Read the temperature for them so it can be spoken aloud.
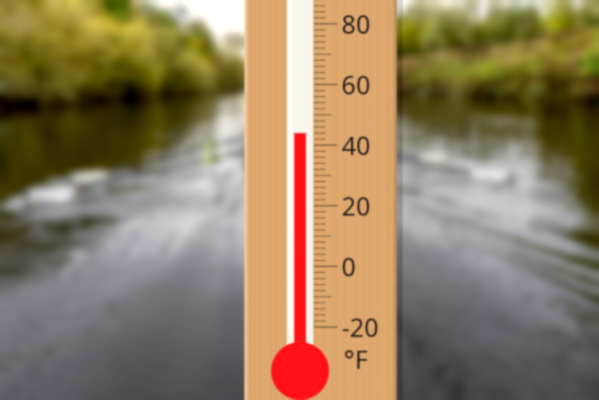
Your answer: 44 °F
